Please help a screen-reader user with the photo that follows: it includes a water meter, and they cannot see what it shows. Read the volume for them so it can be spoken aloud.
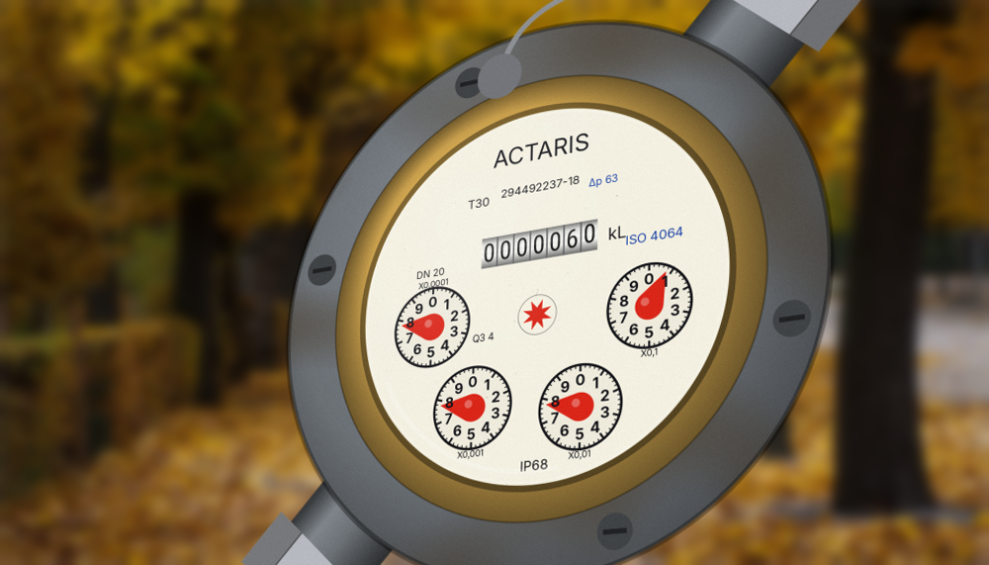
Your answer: 60.0777 kL
